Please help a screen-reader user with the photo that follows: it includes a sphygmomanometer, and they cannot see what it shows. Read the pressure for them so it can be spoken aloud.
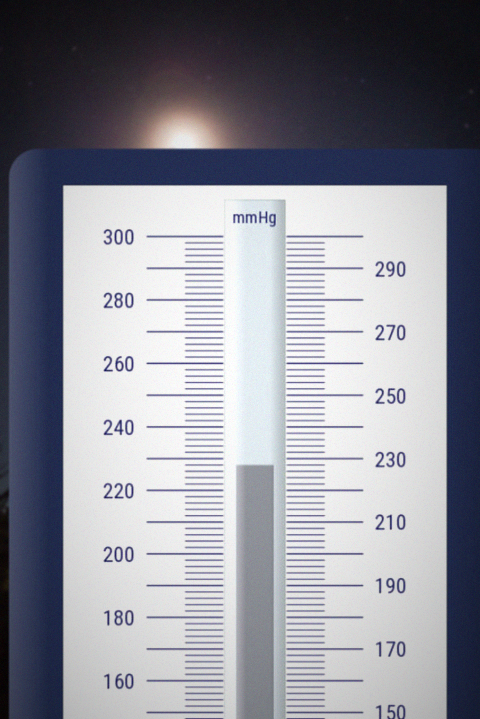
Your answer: 228 mmHg
